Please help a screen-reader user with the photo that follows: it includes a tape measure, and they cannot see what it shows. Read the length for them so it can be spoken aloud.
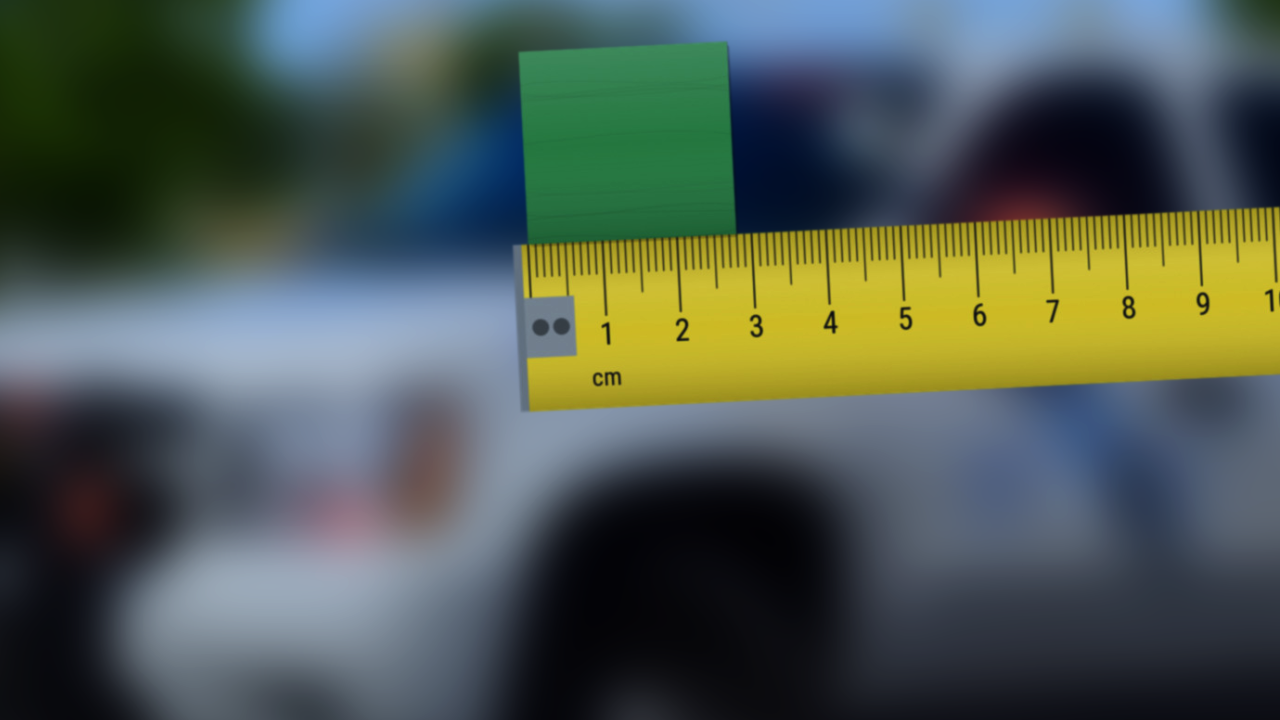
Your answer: 2.8 cm
